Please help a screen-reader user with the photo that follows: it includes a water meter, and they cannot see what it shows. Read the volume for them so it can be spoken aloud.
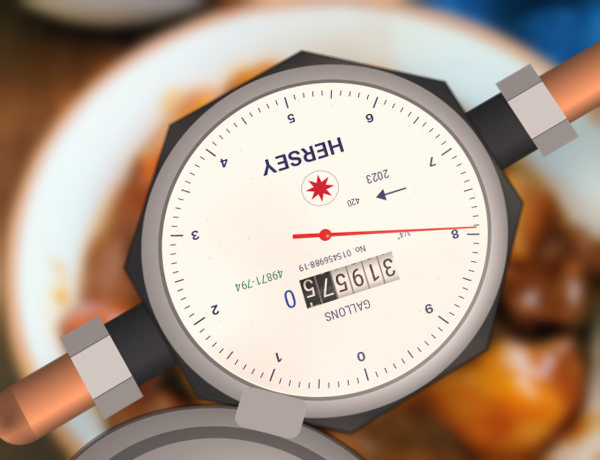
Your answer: 3195747.9 gal
